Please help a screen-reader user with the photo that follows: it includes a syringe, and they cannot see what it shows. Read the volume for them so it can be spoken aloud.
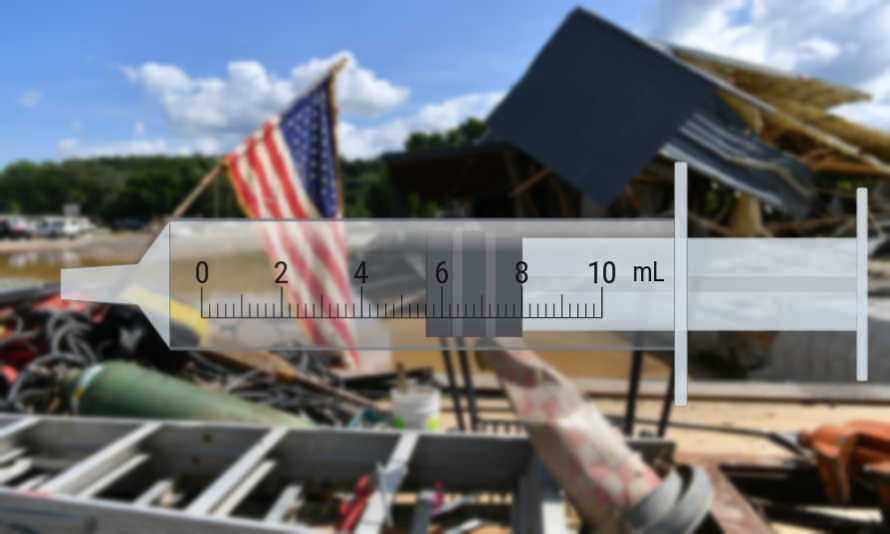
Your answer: 5.6 mL
